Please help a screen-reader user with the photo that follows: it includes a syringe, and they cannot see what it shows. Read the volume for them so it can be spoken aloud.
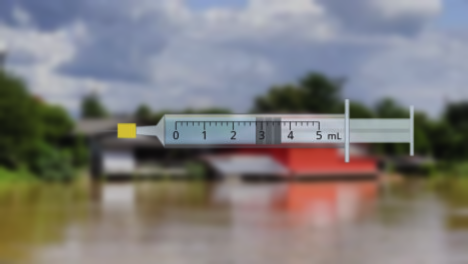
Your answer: 2.8 mL
